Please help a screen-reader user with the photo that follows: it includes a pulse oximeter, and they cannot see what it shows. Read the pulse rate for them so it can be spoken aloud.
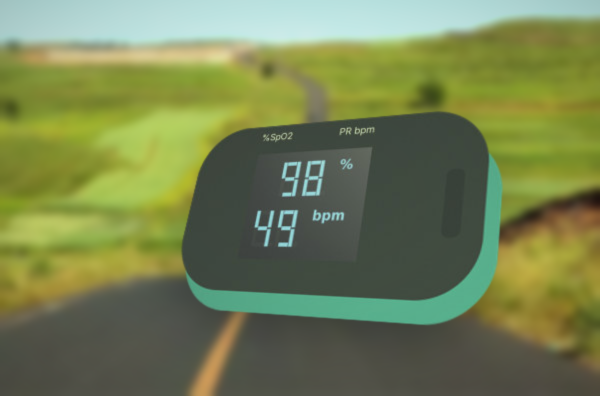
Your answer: 49 bpm
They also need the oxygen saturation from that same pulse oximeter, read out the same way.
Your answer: 98 %
